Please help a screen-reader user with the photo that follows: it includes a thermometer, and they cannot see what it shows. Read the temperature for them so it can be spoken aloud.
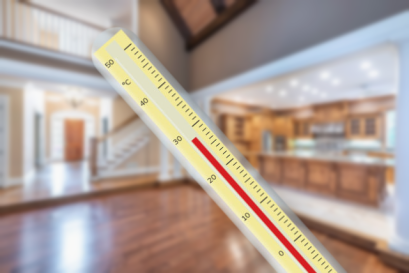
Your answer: 28 °C
